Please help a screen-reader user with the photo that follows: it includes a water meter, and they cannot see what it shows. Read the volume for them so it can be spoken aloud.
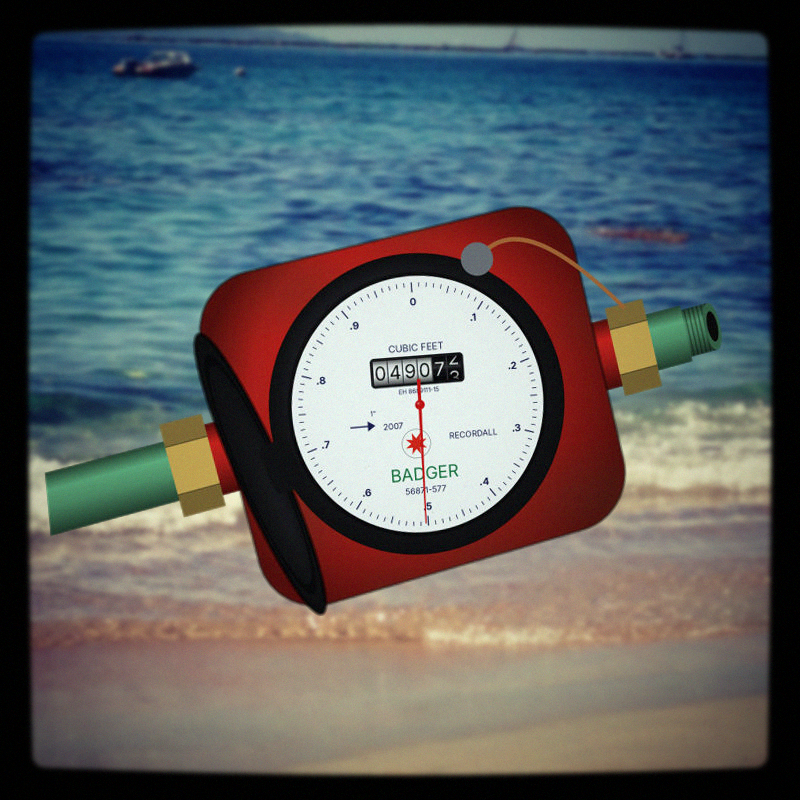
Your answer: 49072.50 ft³
